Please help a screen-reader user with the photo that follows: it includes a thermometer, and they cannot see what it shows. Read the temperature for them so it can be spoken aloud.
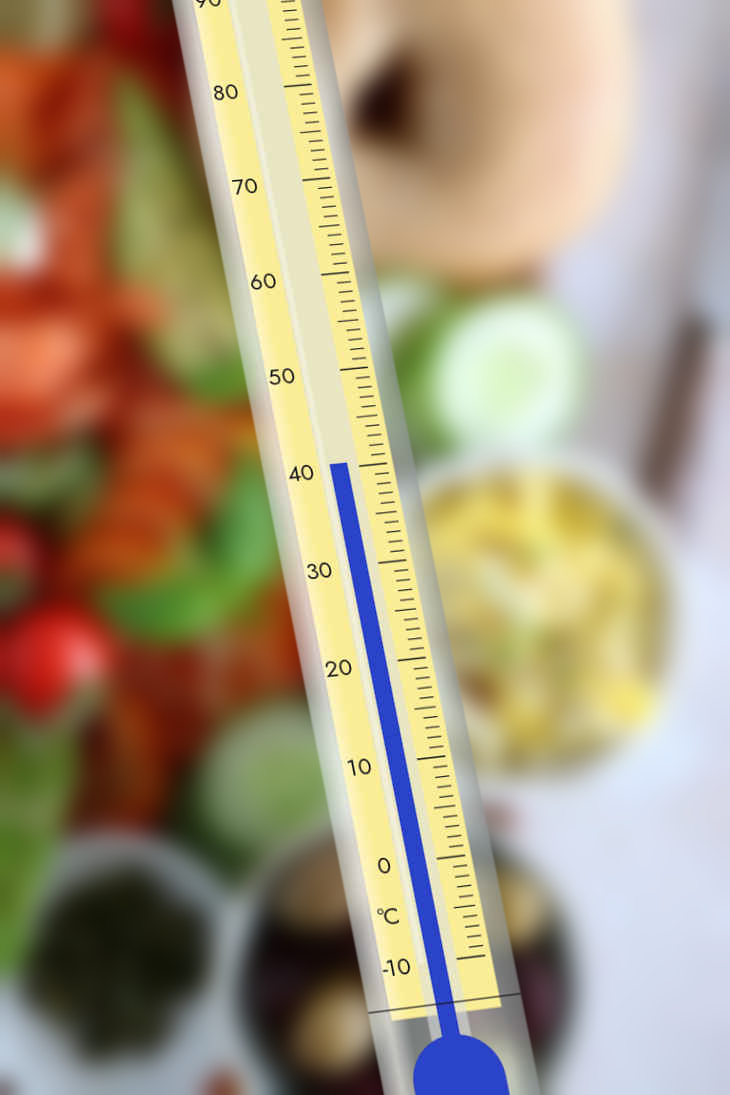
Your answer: 40.5 °C
